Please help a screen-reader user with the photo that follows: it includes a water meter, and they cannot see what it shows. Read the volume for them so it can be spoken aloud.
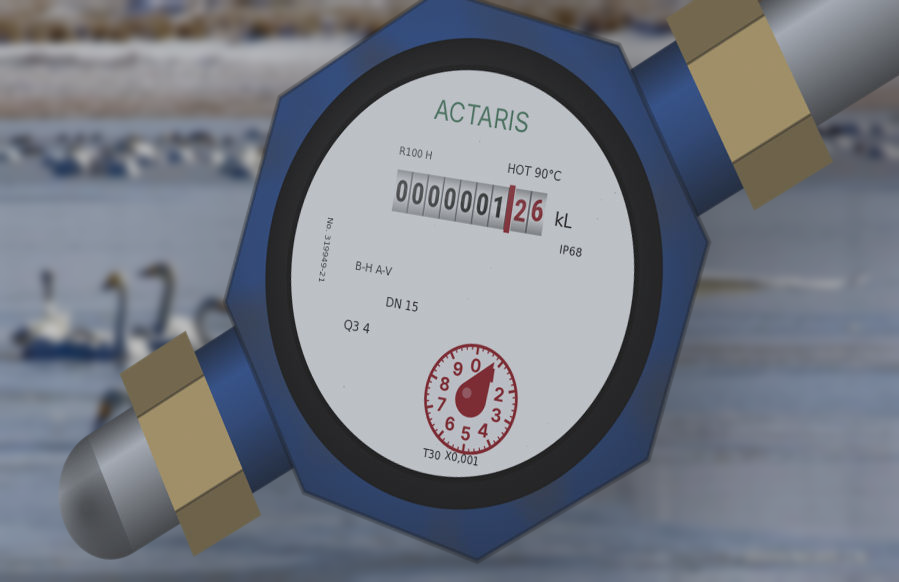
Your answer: 1.260 kL
